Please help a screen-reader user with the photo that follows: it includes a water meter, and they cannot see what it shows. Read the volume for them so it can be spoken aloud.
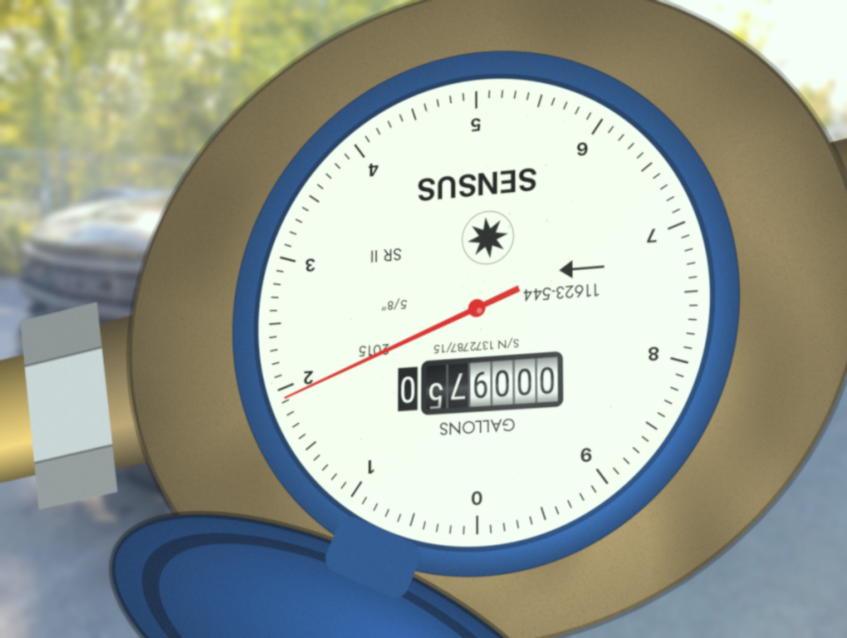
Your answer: 9751.9 gal
